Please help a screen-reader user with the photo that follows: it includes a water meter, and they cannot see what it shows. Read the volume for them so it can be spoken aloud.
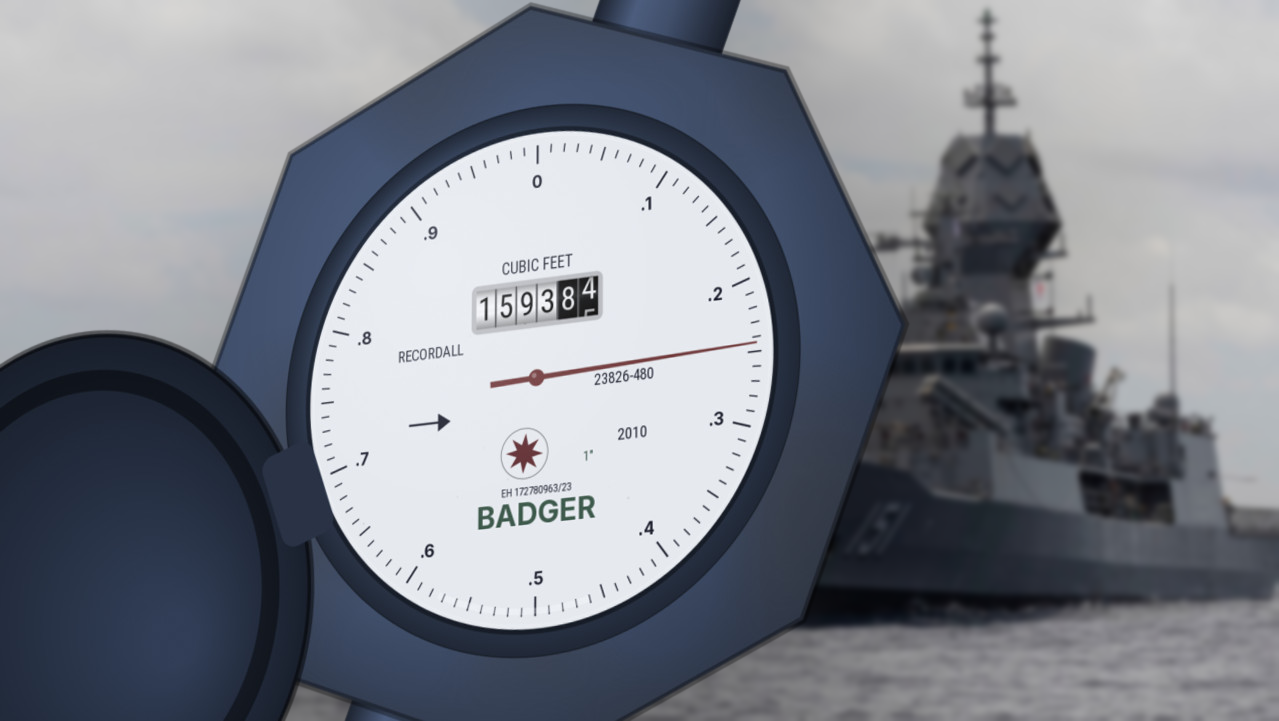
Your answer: 159384.24 ft³
